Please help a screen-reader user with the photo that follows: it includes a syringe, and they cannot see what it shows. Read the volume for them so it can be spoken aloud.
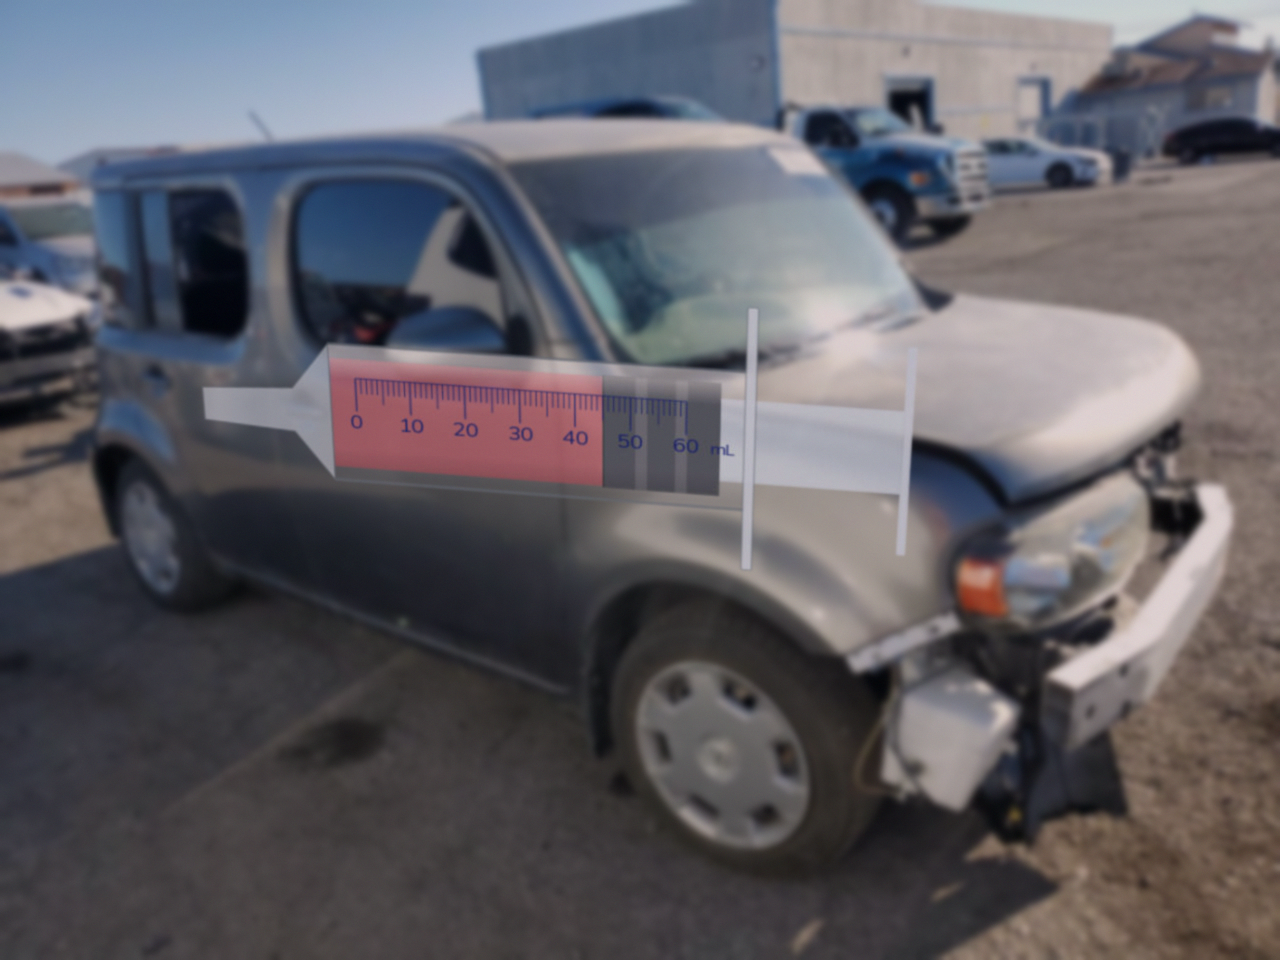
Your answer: 45 mL
